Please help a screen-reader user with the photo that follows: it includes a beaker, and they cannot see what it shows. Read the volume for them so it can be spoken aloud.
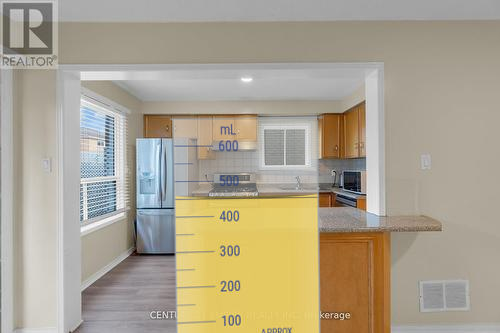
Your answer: 450 mL
